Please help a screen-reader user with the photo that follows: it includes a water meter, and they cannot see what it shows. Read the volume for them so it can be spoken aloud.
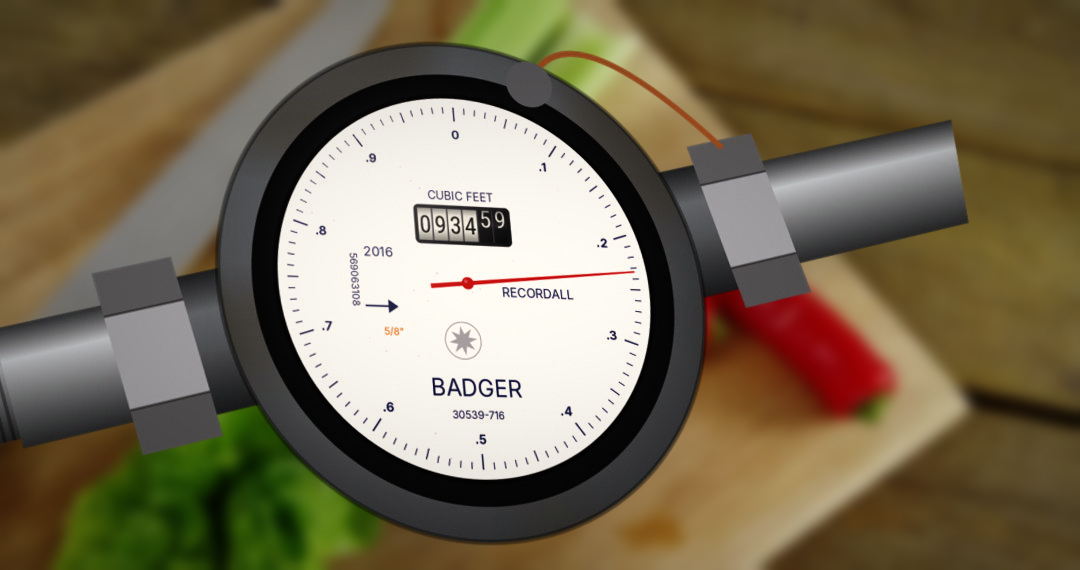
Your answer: 93459.23 ft³
